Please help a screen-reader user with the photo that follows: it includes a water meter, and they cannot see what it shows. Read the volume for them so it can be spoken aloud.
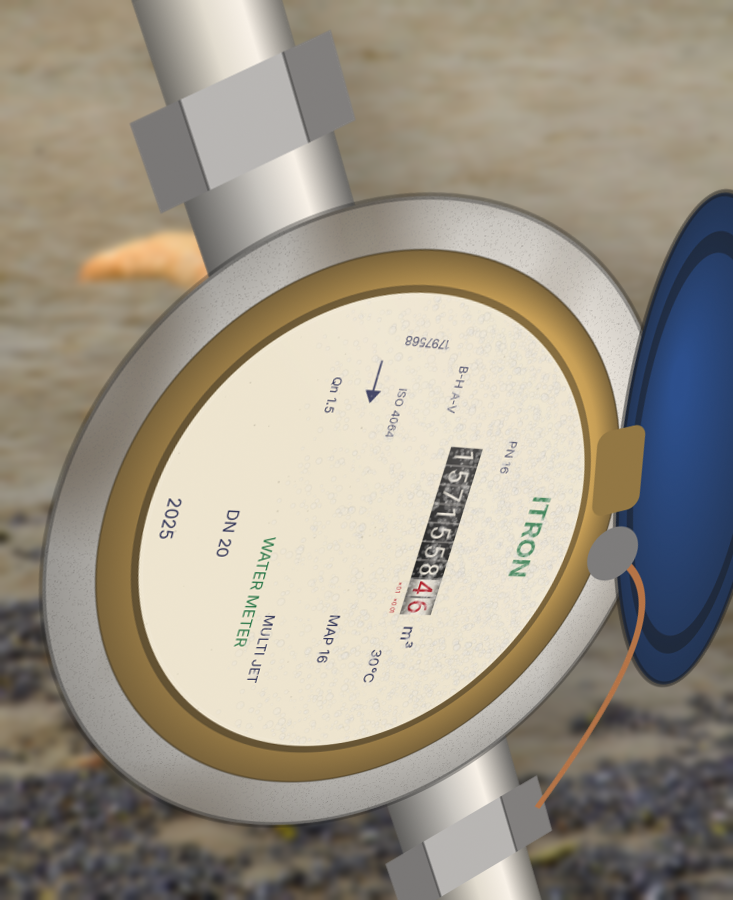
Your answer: 1571558.46 m³
